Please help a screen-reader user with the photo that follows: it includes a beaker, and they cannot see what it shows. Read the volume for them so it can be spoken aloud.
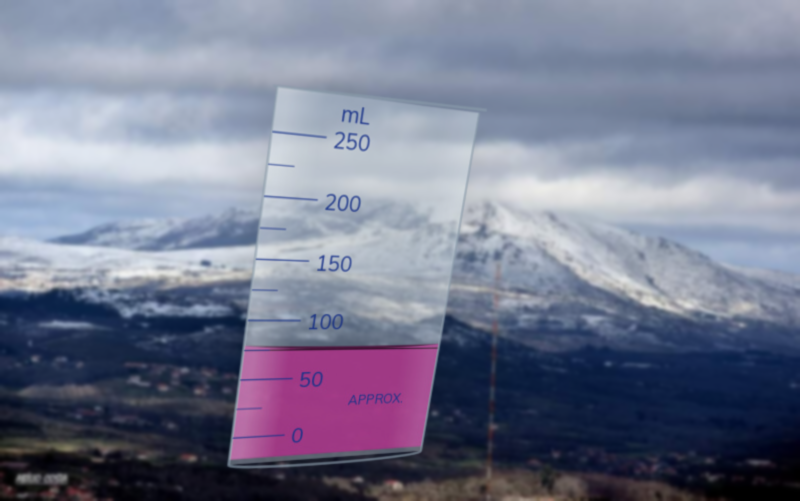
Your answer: 75 mL
